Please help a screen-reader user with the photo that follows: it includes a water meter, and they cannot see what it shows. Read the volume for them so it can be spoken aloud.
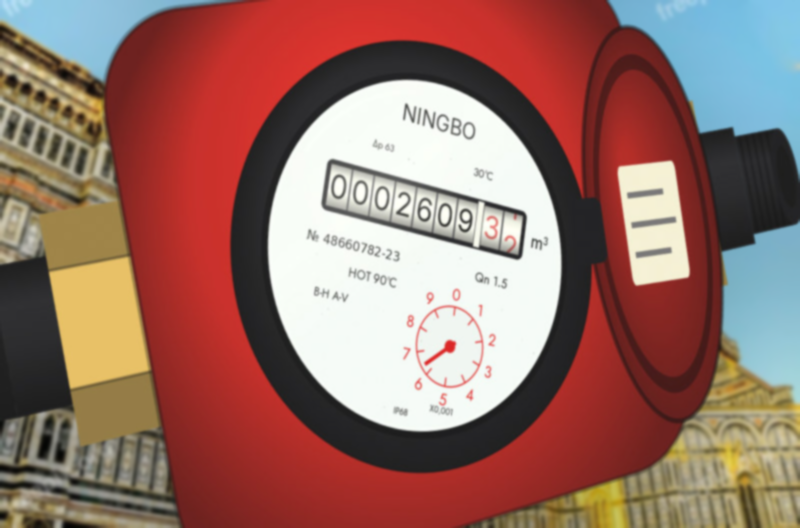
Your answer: 2609.316 m³
